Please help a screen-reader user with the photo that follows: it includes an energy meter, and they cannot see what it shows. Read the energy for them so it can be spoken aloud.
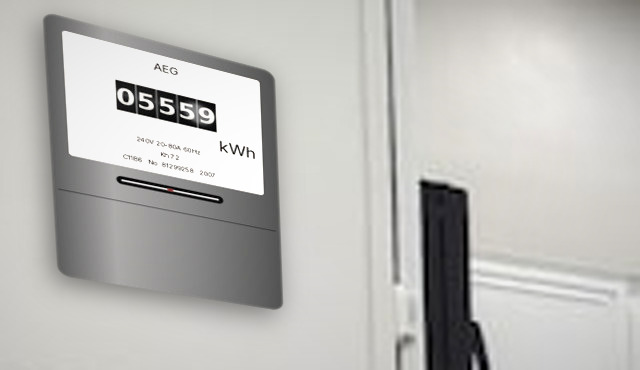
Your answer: 5559 kWh
